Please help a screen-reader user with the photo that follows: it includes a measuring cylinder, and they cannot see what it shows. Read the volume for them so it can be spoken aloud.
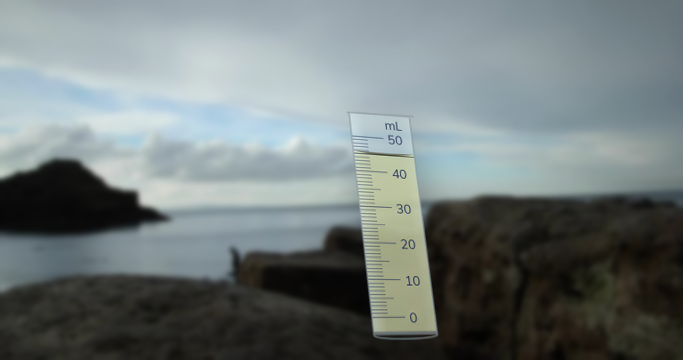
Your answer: 45 mL
